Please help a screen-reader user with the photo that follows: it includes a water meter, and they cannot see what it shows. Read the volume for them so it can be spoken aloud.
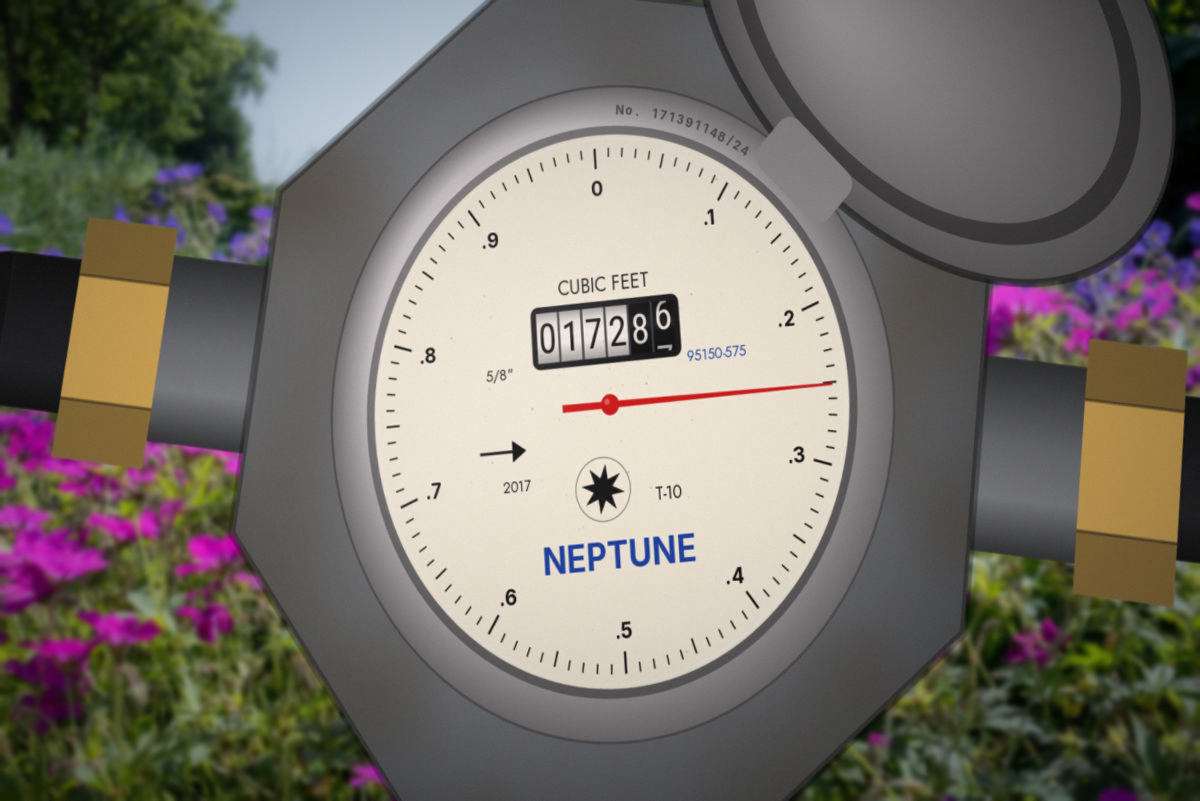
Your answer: 17286.25 ft³
